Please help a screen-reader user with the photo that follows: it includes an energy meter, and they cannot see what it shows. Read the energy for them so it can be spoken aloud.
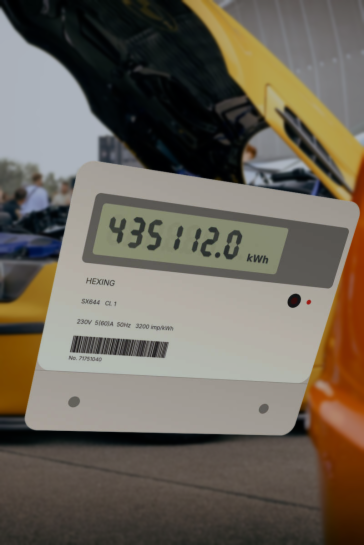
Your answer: 435112.0 kWh
